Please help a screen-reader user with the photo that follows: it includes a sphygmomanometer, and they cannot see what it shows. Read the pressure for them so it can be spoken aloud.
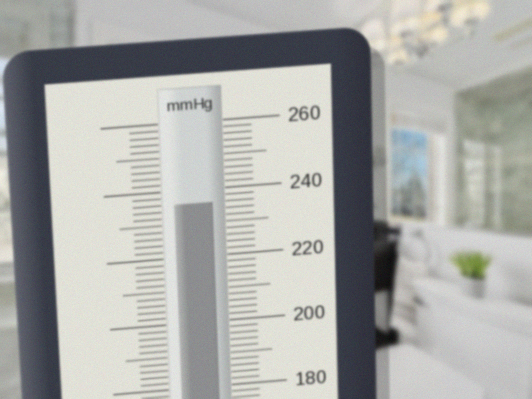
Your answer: 236 mmHg
